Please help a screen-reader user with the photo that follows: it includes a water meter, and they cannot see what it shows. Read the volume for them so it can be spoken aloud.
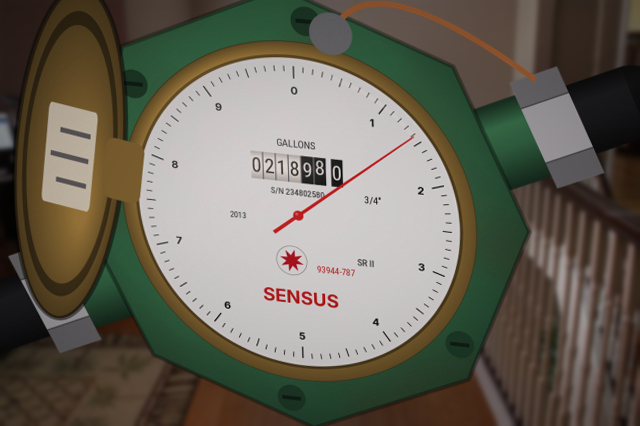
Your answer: 218981.4 gal
